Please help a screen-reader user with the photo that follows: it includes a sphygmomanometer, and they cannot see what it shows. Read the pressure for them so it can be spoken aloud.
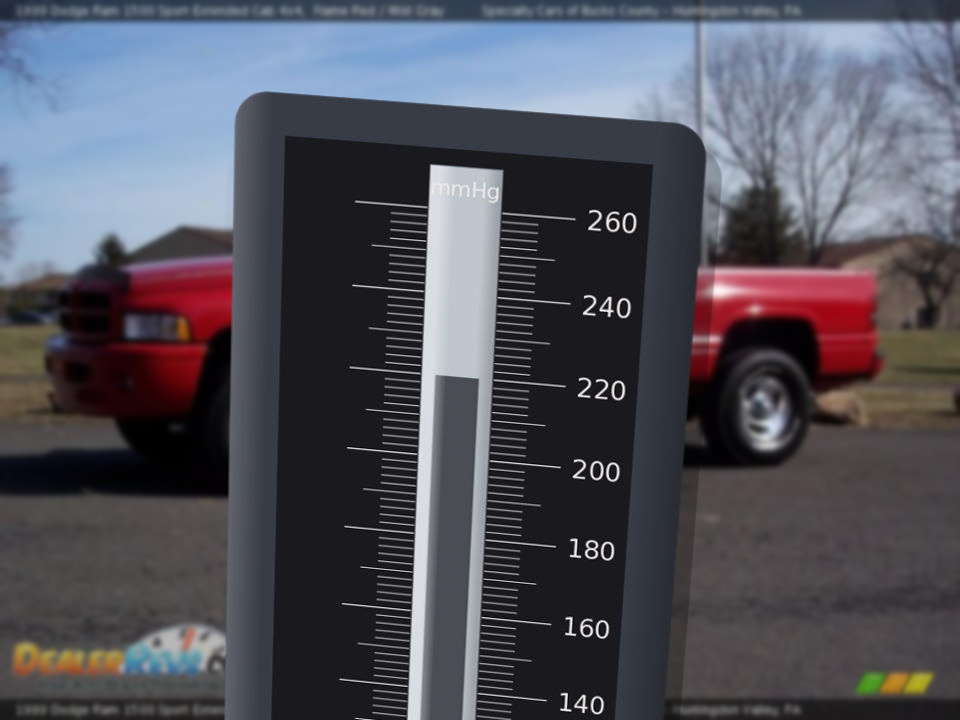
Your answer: 220 mmHg
